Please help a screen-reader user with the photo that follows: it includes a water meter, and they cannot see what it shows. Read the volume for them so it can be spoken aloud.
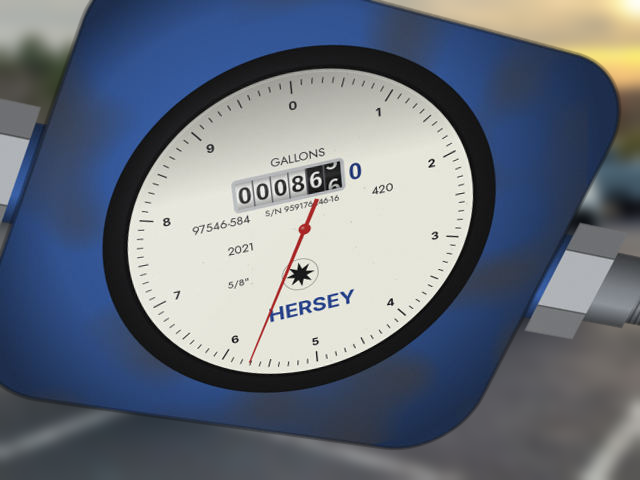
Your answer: 8655.7 gal
